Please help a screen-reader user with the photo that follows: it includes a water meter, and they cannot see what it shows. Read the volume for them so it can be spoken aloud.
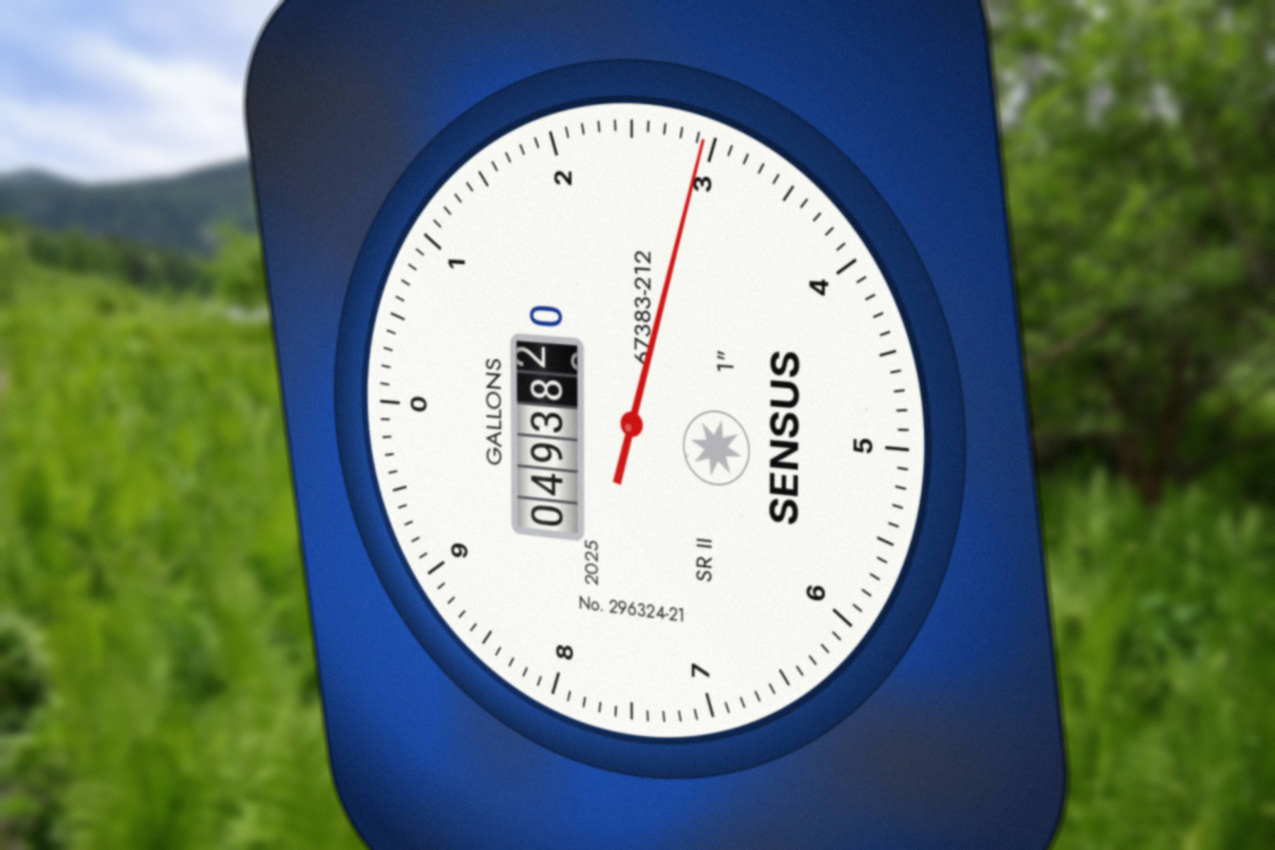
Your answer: 493822.9 gal
